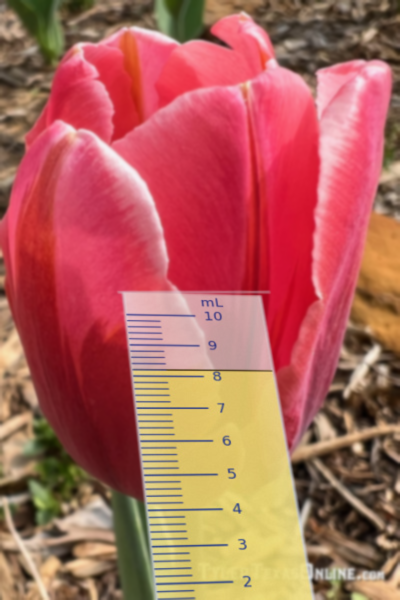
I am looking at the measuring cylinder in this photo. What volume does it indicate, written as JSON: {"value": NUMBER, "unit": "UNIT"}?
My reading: {"value": 8.2, "unit": "mL"}
